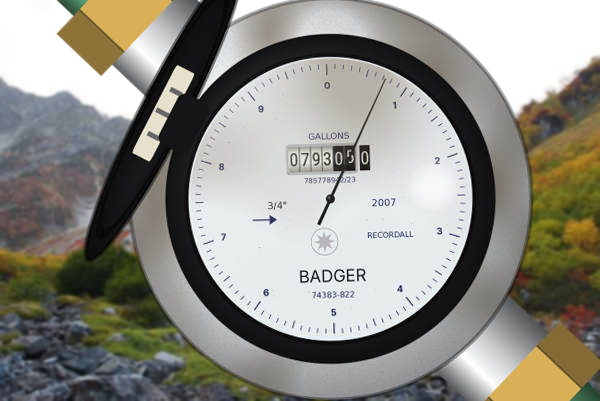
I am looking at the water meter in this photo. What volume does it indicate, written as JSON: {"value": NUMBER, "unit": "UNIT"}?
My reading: {"value": 793050.7, "unit": "gal"}
